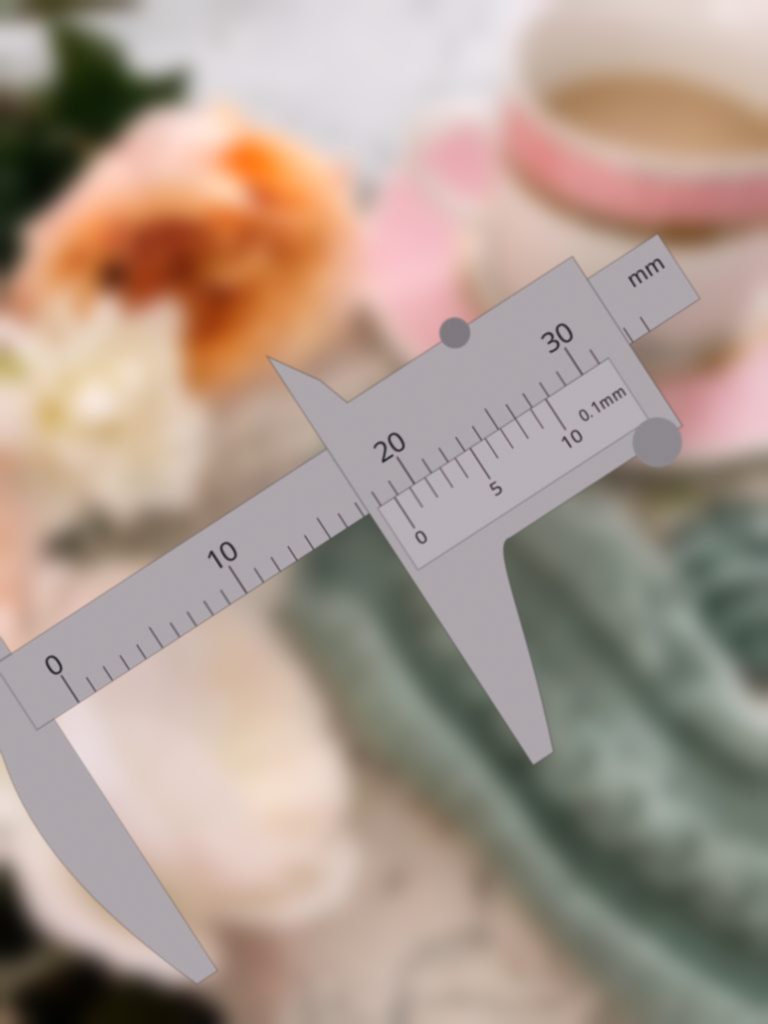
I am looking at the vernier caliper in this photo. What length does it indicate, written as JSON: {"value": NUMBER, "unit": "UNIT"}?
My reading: {"value": 18.8, "unit": "mm"}
